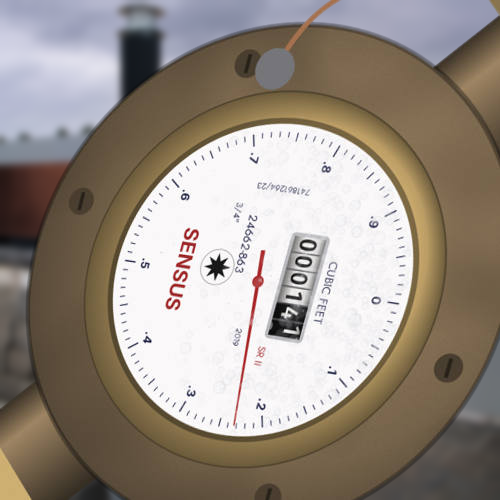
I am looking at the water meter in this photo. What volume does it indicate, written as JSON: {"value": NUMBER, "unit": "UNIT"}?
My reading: {"value": 141.23, "unit": "ft³"}
